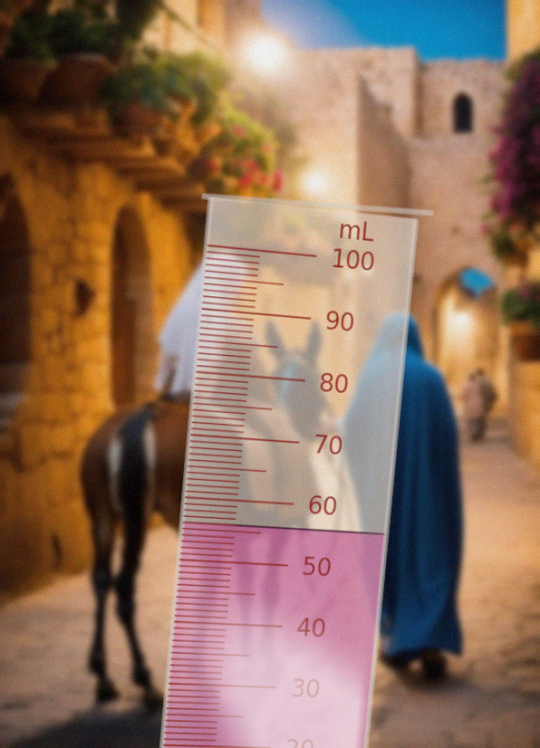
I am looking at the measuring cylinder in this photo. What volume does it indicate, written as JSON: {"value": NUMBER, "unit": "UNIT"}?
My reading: {"value": 56, "unit": "mL"}
